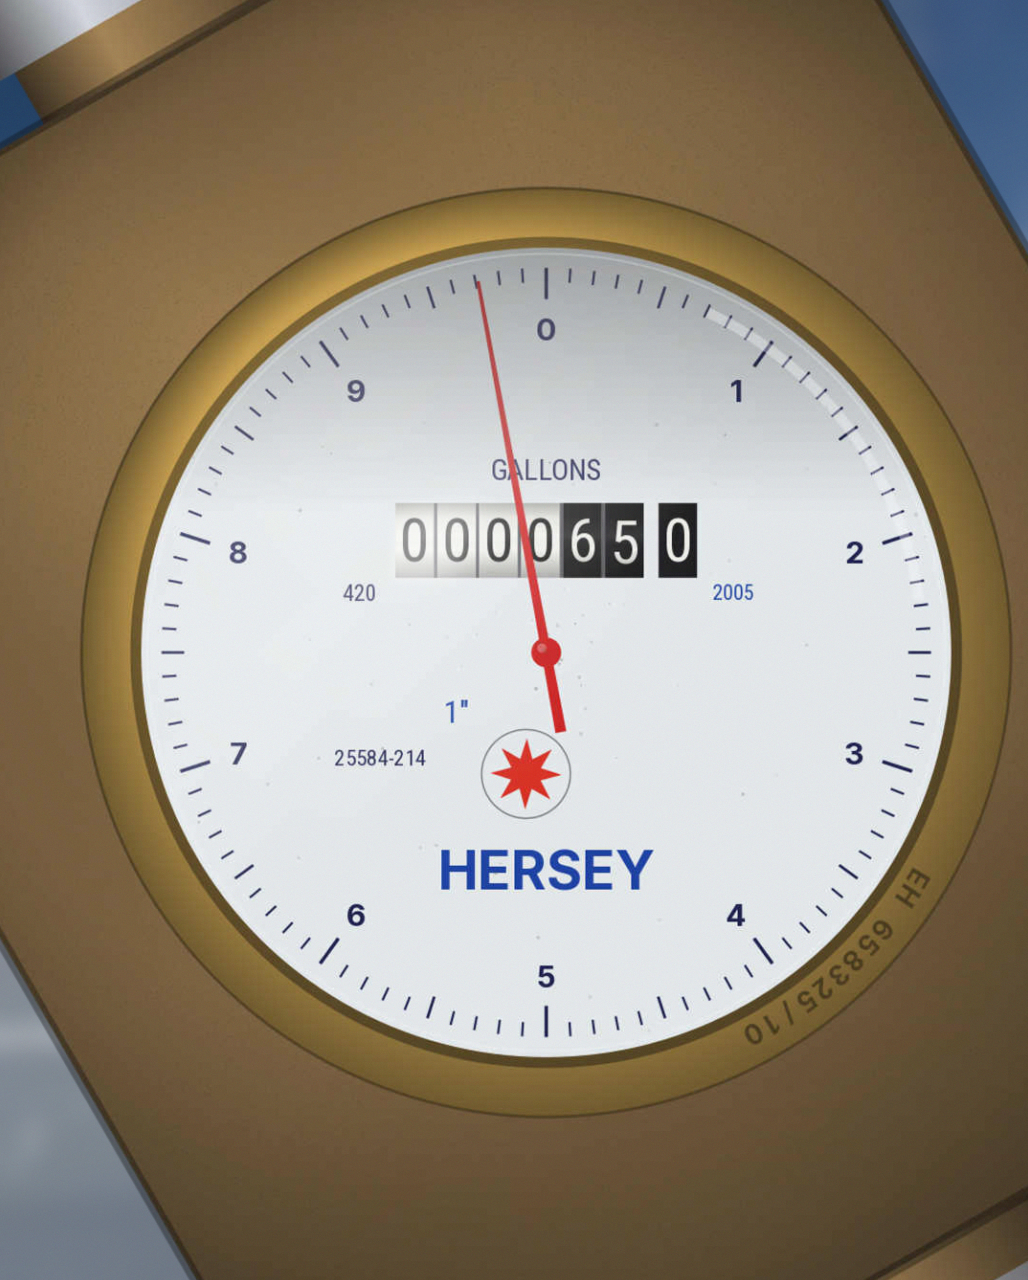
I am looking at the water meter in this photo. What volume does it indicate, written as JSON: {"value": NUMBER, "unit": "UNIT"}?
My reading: {"value": 649.7, "unit": "gal"}
